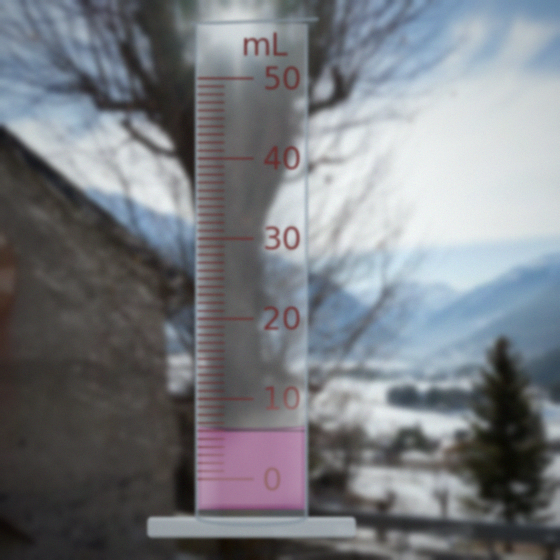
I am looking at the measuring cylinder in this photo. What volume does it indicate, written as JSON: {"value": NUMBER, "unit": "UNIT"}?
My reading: {"value": 6, "unit": "mL"}
